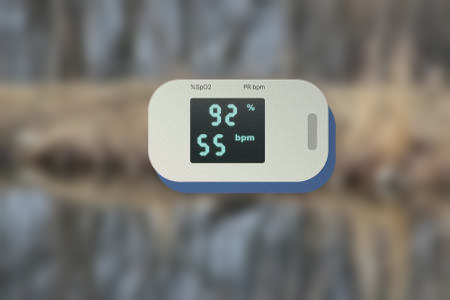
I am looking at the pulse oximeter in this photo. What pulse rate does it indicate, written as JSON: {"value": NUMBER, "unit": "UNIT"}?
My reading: {"value": 55, "unit": "bpm"}
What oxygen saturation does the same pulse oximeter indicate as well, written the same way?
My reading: {"value": 92, "unit": "%"}
